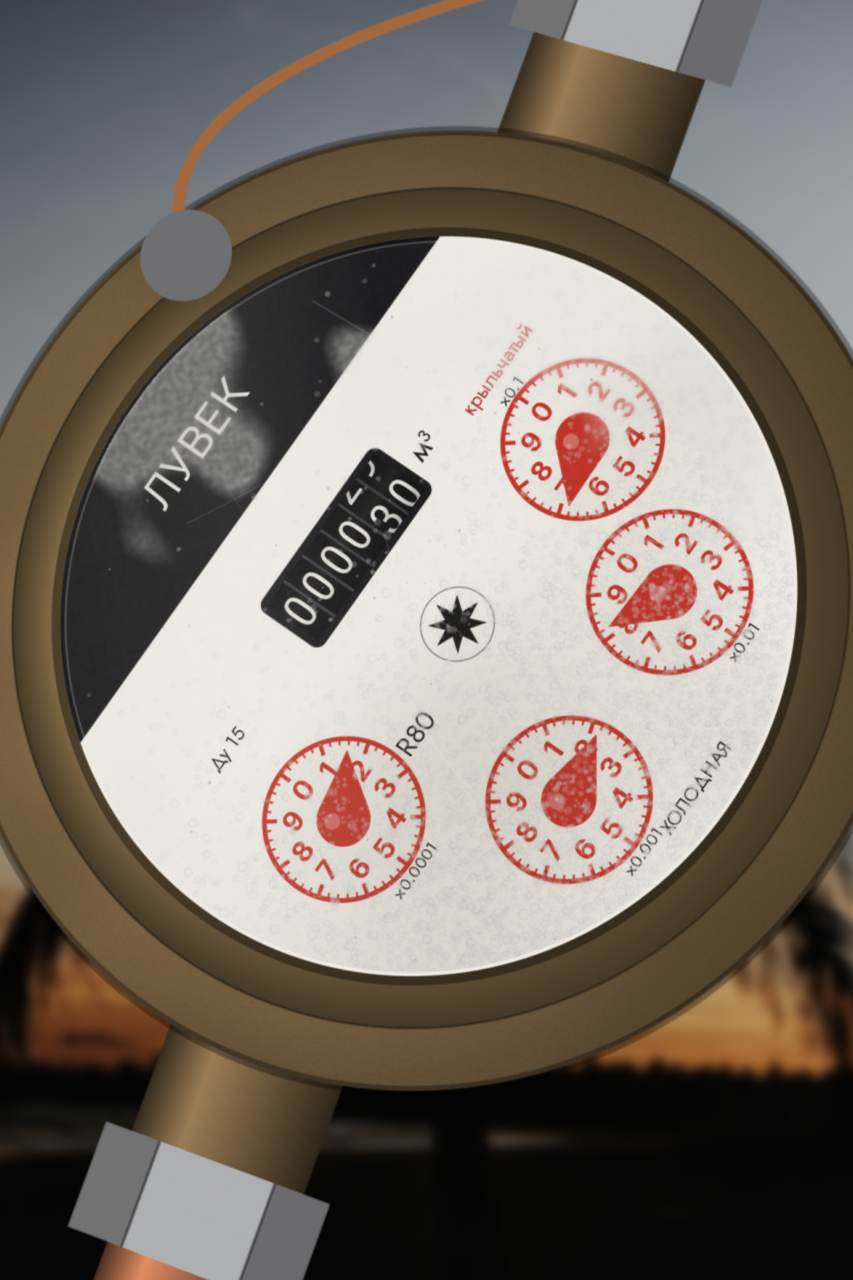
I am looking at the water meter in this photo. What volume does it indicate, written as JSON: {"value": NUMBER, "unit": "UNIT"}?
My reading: {"value": 29.6821, "unit": "m³"}
